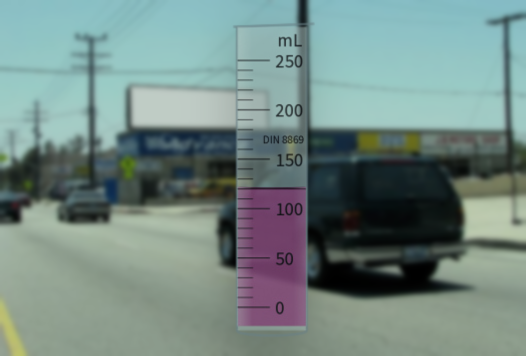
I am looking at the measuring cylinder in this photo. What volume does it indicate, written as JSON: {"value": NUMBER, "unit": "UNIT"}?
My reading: {"value": 120, "unit": "mL"}
